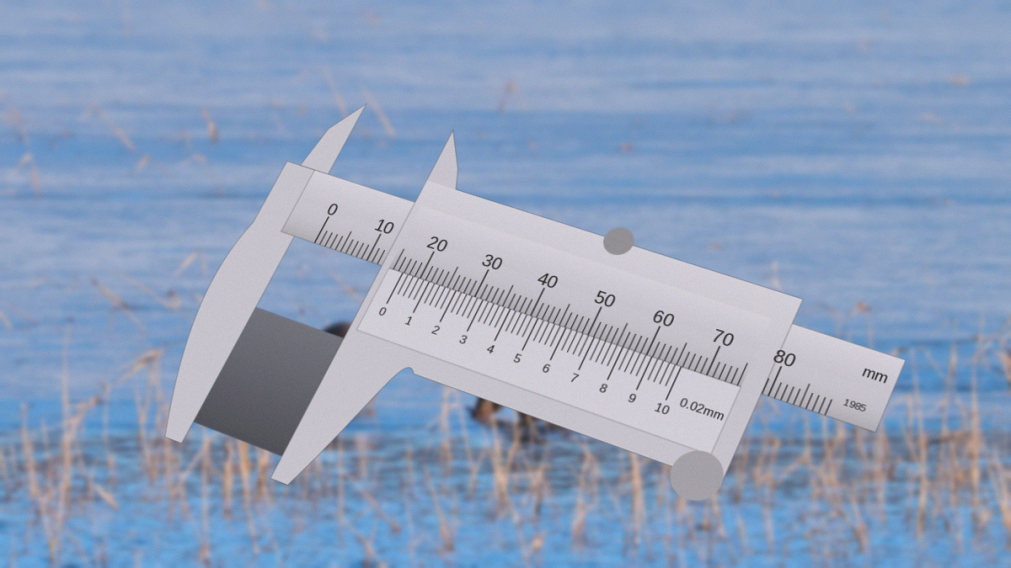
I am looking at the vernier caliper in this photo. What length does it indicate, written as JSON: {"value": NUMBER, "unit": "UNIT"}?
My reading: {"value": 16.8, "unit": "mm"}
